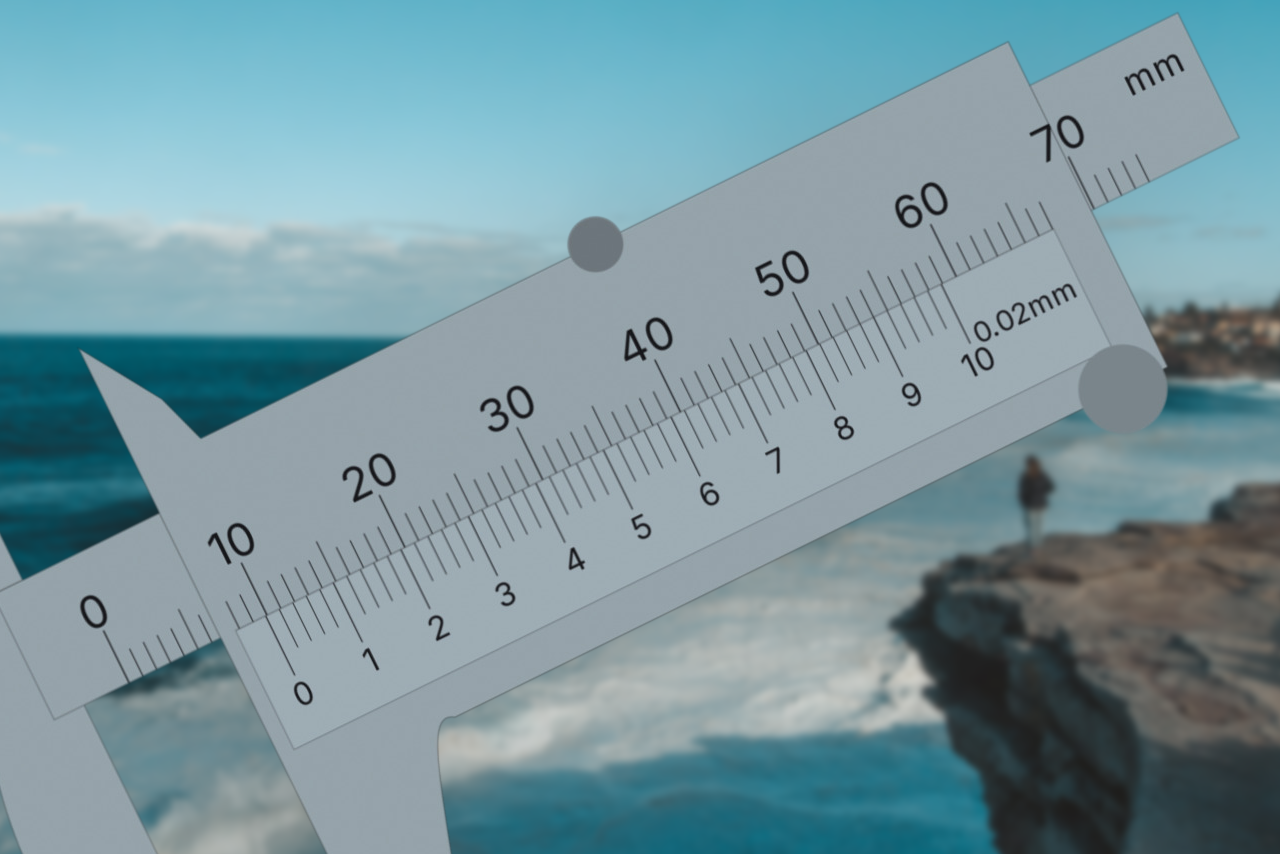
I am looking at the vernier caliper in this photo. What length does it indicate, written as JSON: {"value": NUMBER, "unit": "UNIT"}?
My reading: {"value": 9.9, "unit": "mm"}
